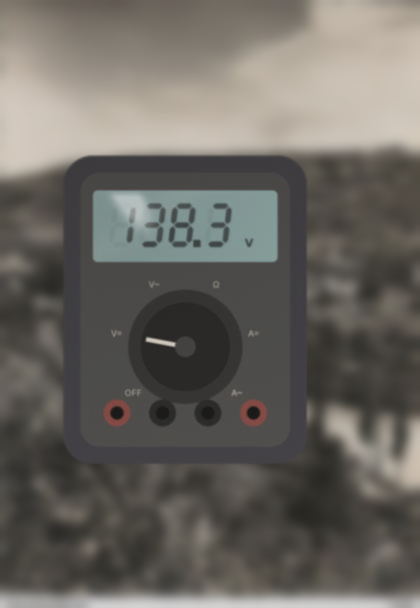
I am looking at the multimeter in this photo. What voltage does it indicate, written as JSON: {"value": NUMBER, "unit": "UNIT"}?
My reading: {"value": 138.3, "unit": "V"}
